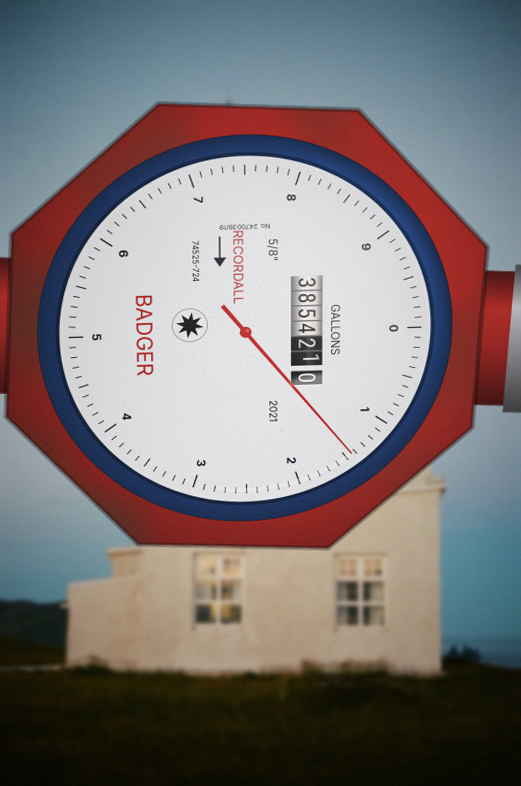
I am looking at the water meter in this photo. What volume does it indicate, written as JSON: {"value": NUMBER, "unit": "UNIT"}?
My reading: {"value": 3854211.4, "unit": "gal"}
